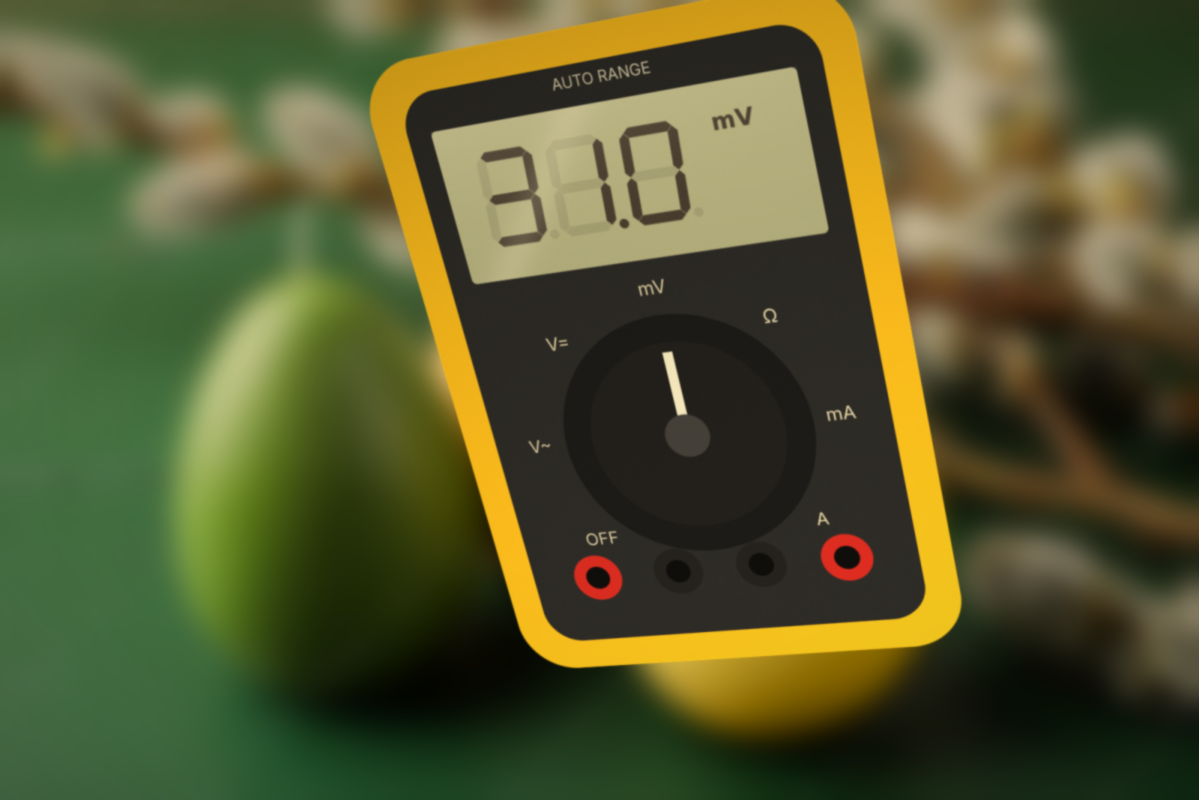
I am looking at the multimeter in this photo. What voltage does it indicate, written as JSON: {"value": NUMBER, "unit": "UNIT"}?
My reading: {"value": 31.0, "unit": "mV"}
